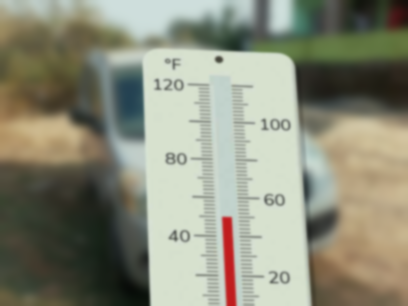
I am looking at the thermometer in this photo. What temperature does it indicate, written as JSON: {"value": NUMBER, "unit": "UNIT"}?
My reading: {"value": 50, "unit": "°F"}
